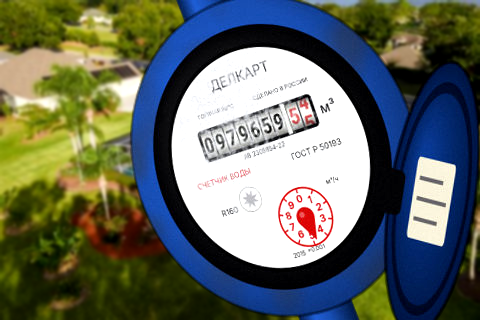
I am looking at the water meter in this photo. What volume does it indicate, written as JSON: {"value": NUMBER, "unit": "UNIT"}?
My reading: {"value": 979659.544, "unit": "m³"}
